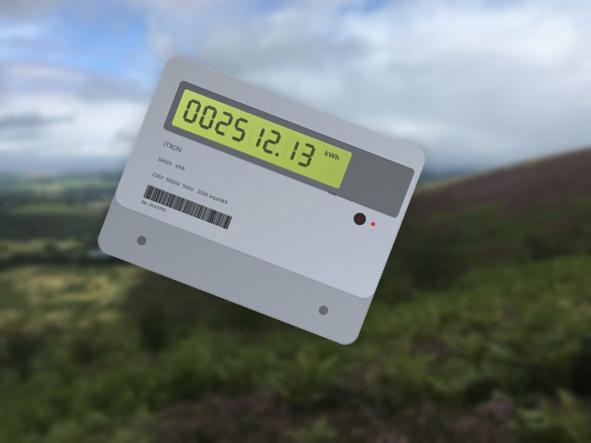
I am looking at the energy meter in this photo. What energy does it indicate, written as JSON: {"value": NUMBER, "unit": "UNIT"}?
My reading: {"value": 2512.13, "unit": "kWh"}
